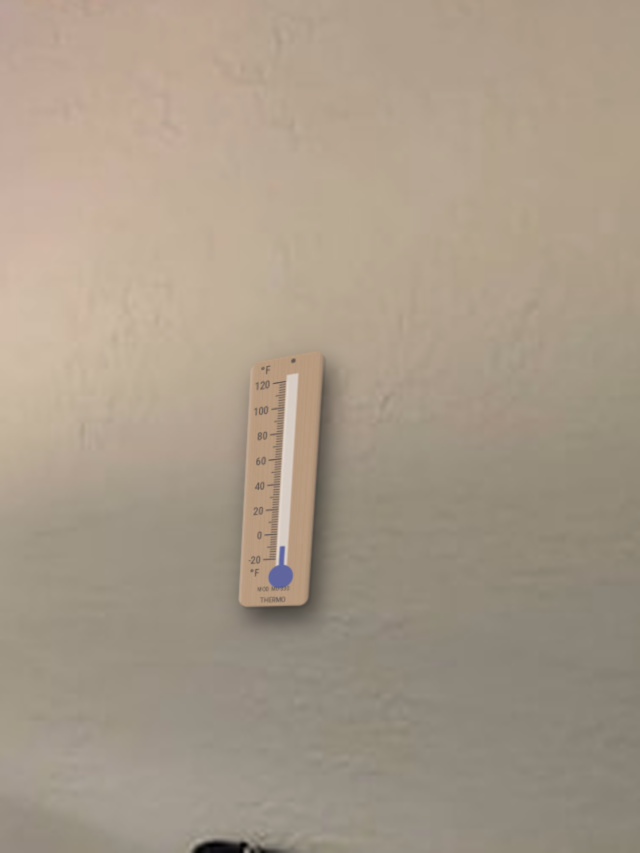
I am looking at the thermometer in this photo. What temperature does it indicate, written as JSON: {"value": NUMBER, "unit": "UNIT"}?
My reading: {"value": -10, "unit": "°F"}
